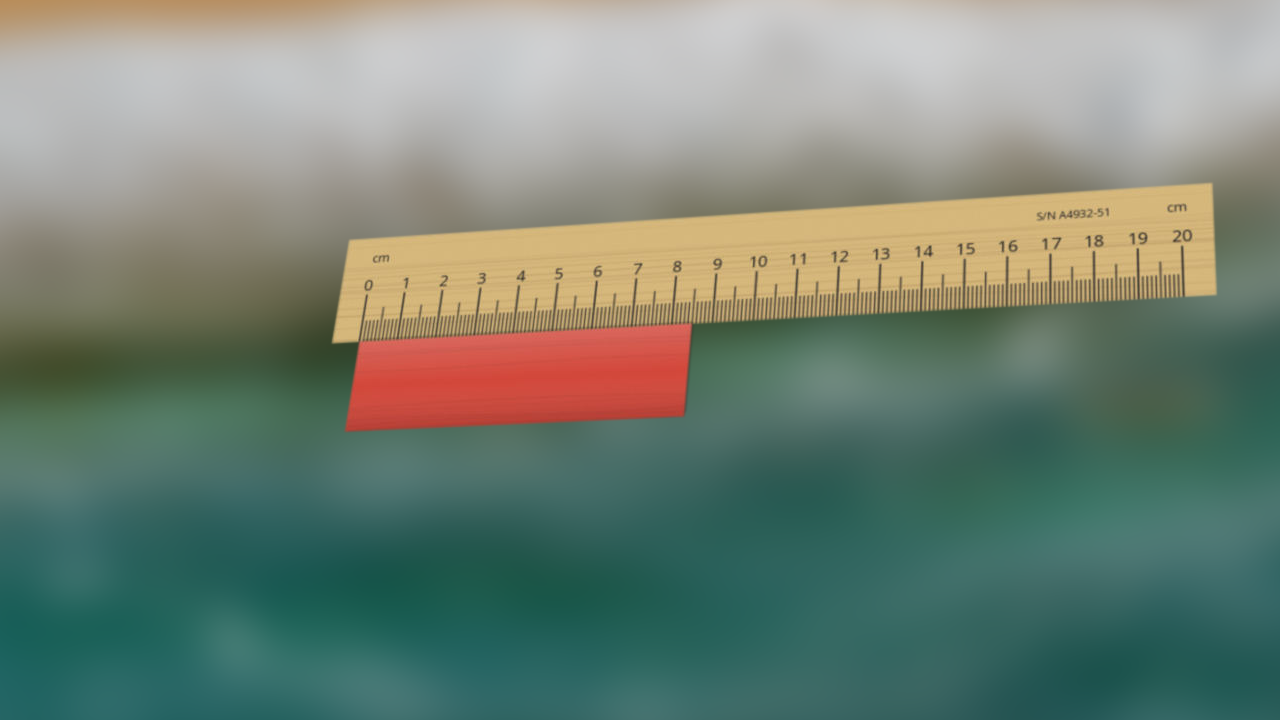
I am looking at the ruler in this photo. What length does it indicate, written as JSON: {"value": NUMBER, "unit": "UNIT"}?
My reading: {"value": 8.5, "unit": "cm"}
